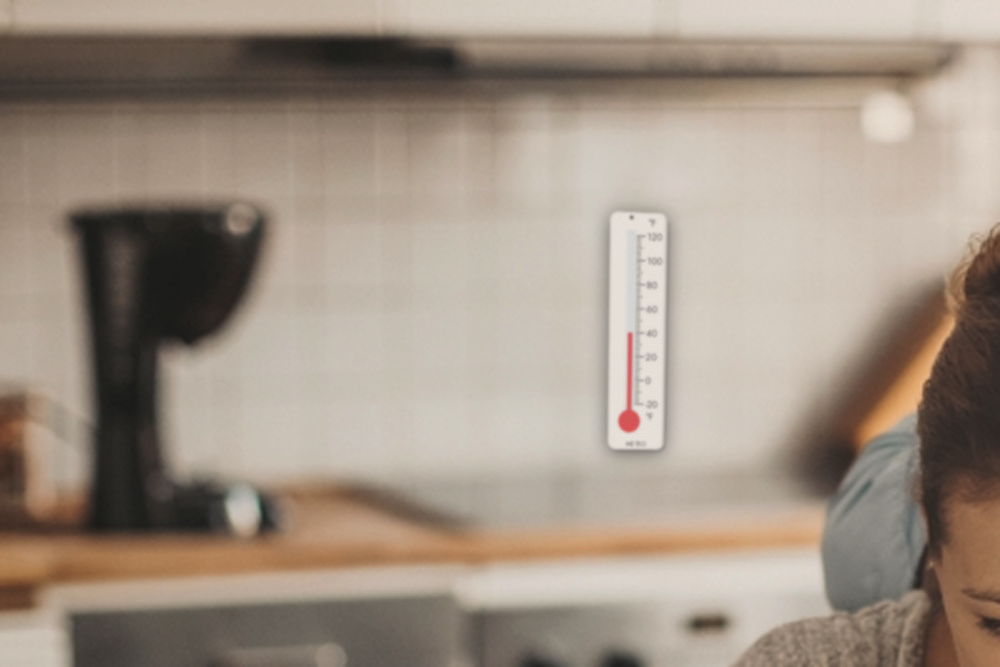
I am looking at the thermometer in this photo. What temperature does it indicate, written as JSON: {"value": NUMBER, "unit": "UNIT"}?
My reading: {"value": 40, "unit": "°F"}
